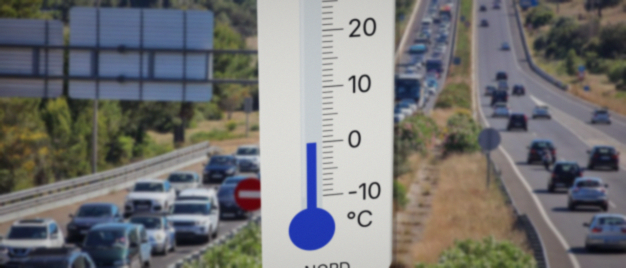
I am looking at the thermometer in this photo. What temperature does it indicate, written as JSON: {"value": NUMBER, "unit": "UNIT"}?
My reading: {"value": 0, "unit": "°C"}
